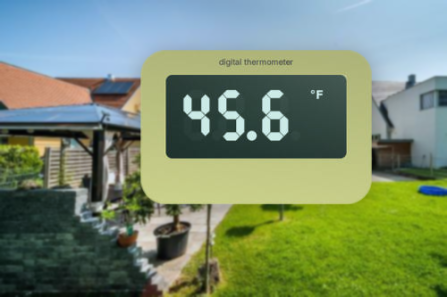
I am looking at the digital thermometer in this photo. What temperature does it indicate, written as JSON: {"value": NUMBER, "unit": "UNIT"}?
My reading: {"value": 45.6, "unit": "°F"}
